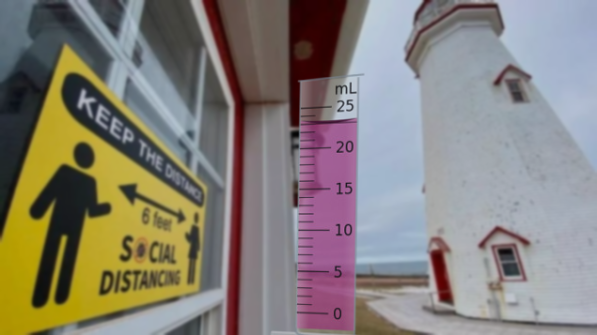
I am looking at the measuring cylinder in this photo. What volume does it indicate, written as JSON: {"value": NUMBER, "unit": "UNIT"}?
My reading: {"value": 23, "unit": "mL"}
